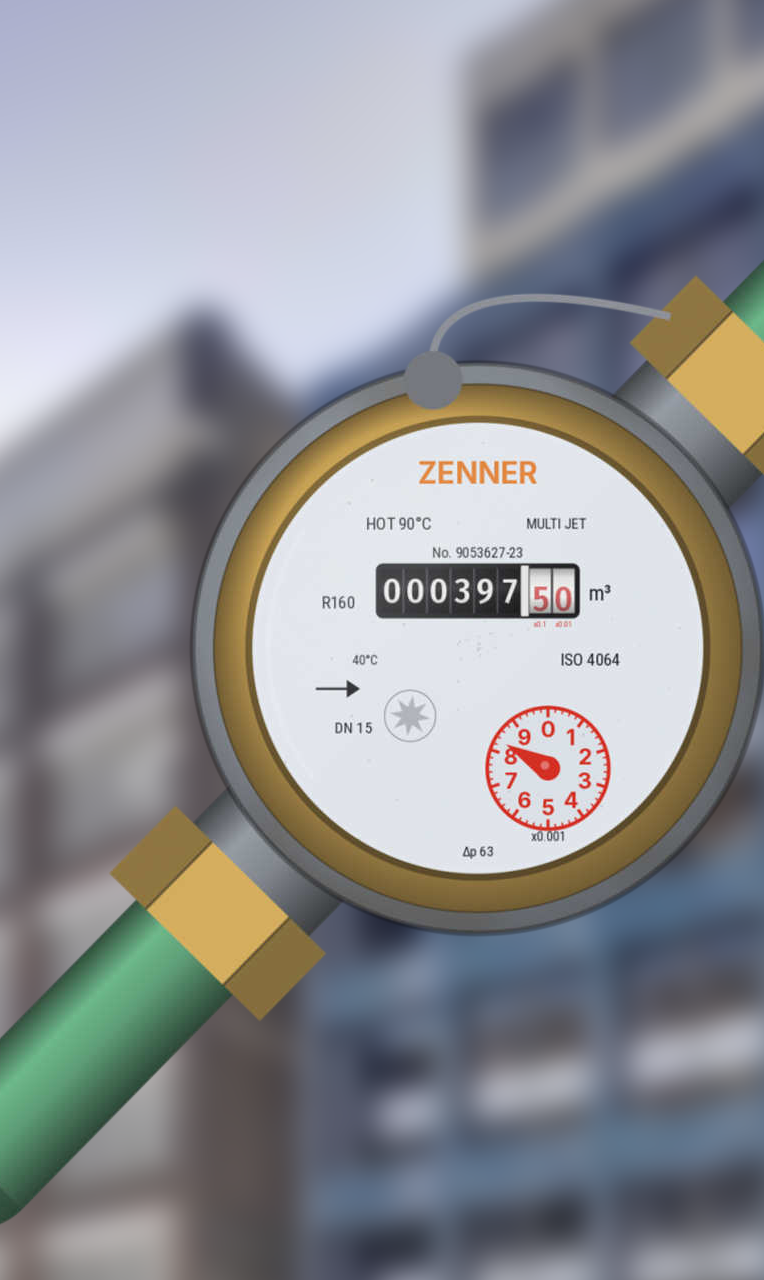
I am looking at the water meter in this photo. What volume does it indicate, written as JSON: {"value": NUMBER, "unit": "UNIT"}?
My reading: {"value": 397.498, "unit": "m³"}
